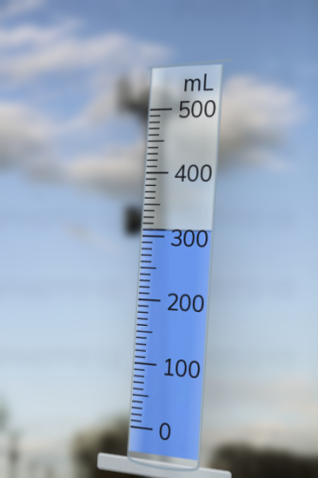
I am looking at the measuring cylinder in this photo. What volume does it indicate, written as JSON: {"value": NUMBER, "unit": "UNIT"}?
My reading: {"value": 310, "unit": "mL"}
